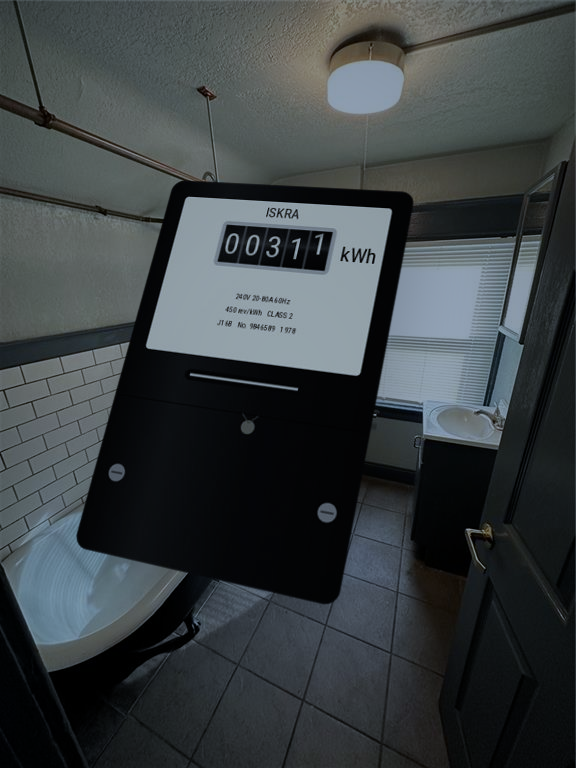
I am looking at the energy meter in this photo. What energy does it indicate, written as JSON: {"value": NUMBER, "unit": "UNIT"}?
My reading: {"value": 311, "unit": "kWh"}
